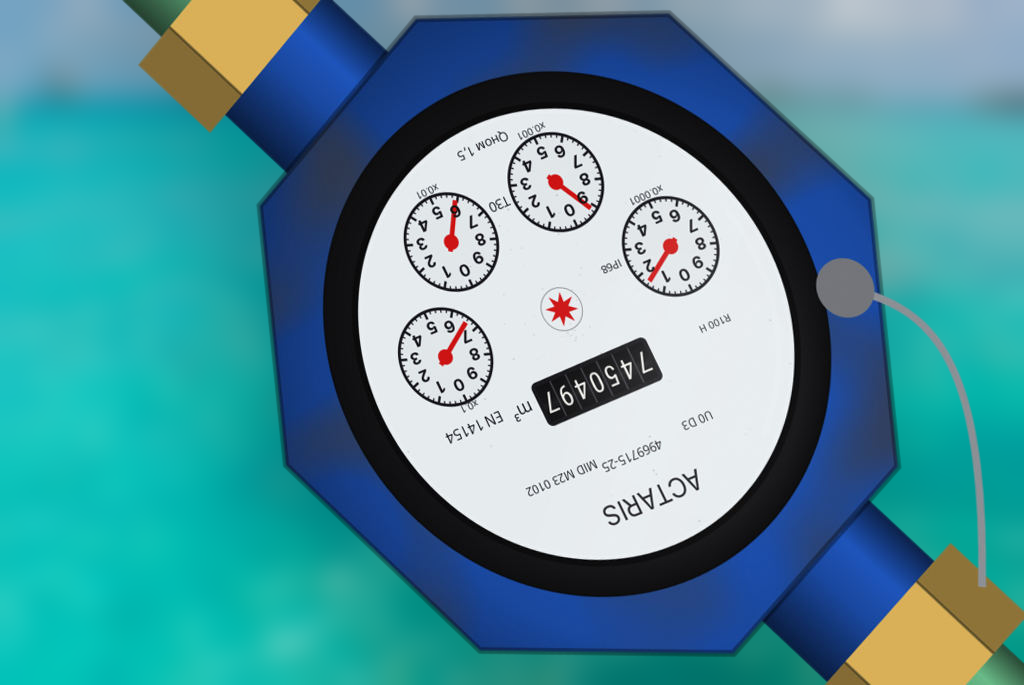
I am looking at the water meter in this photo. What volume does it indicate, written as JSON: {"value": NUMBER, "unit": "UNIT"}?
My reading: {"value": 7450497.6591, "unit": "m³"}
